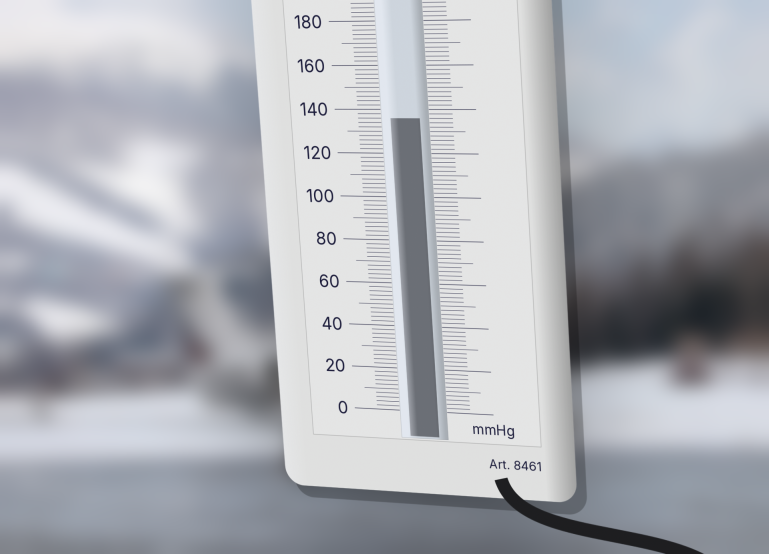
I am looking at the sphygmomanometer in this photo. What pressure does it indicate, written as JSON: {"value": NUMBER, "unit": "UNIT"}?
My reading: {"value": 136, "unit": "mmHg"}
